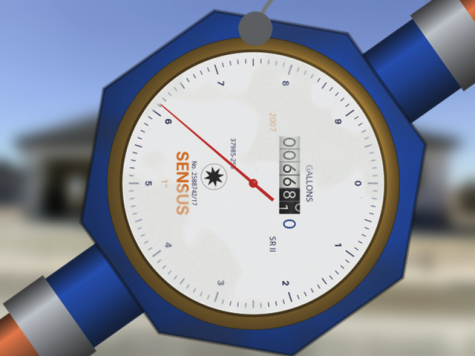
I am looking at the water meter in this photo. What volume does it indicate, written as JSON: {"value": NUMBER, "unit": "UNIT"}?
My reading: {"value": 66806.1, "unit": "gal"}
